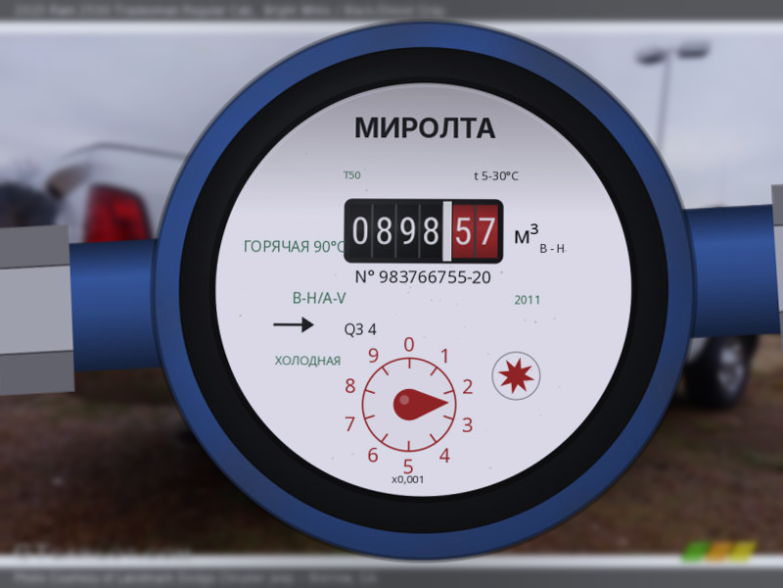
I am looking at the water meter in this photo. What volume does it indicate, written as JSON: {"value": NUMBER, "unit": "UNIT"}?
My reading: {"value": 898.572, "unit": "m³"}
